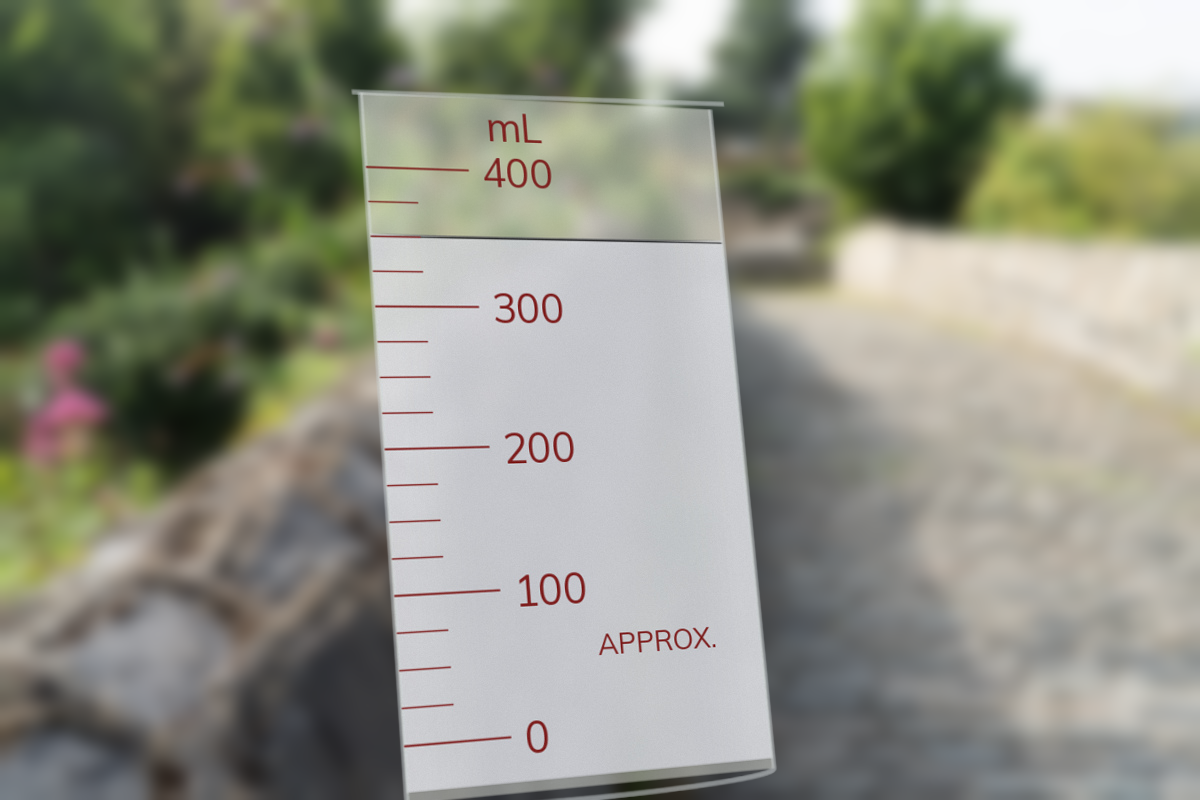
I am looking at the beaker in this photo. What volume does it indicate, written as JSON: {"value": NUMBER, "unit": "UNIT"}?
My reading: {"value": 350, "unit": "mL"}
